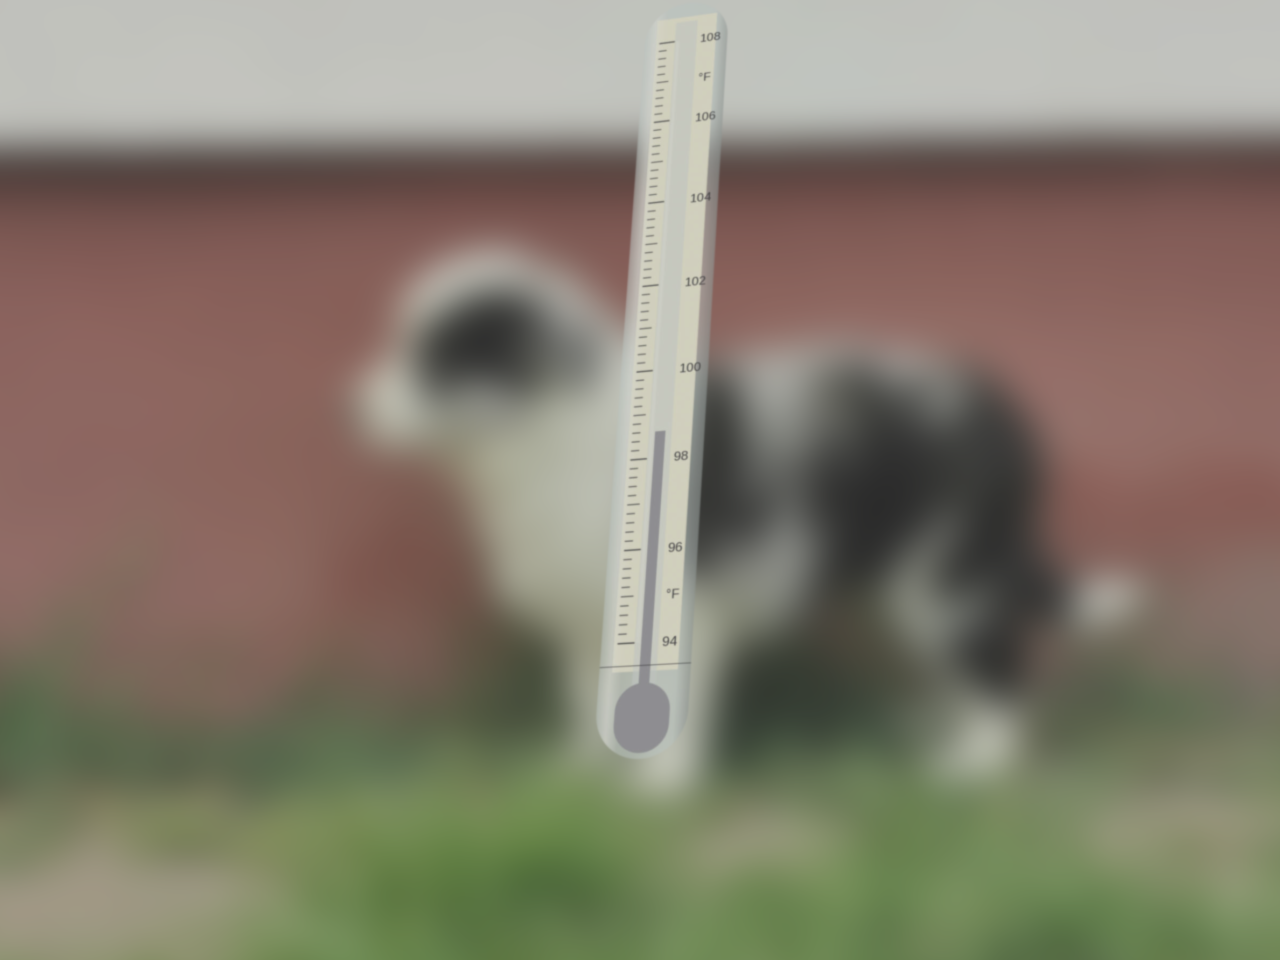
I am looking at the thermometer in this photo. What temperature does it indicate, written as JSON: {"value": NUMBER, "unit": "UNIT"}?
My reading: {"value": 98.6, "unit": "°F"}
